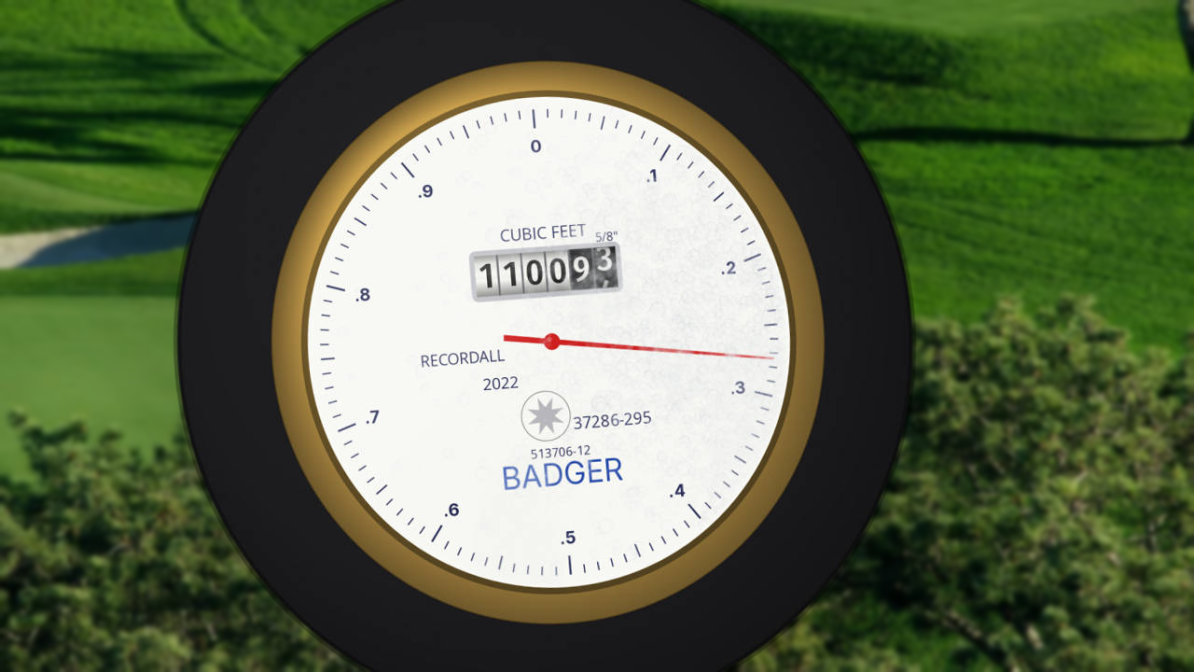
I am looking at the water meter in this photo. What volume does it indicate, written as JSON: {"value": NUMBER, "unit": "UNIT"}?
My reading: {"value": 110093.27, "unit": "ft³"}
